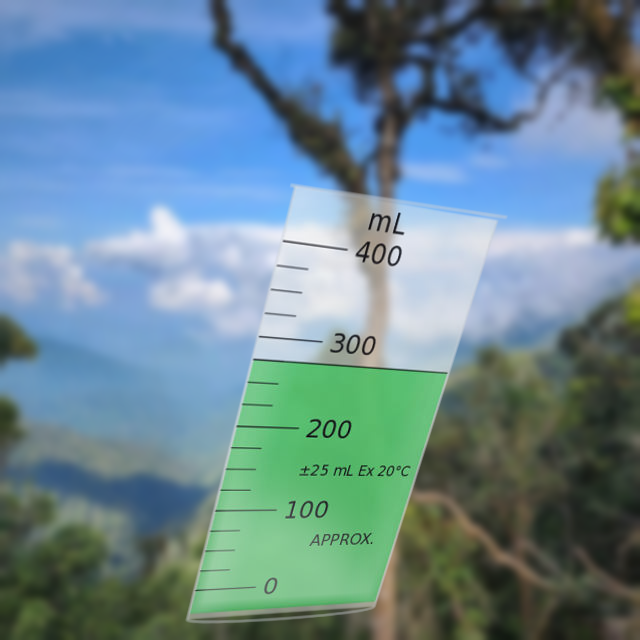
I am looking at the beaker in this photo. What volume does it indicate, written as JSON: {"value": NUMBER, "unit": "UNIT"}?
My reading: {"value": 275, "unit": "mL"}
